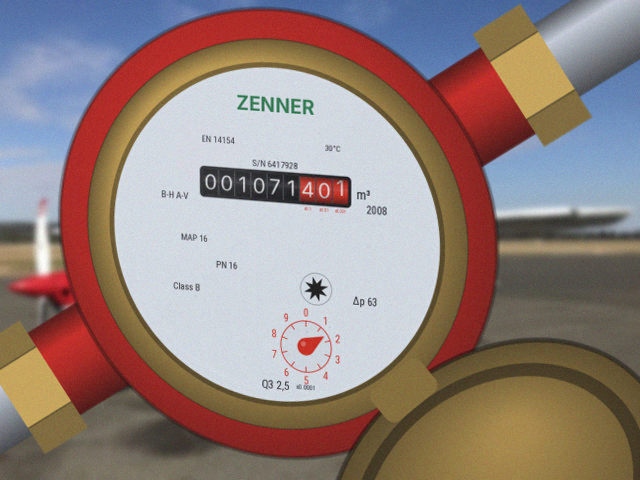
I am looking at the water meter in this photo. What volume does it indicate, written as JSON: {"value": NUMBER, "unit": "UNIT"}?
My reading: {"value": 1071.4011, "unit": "m³"}
